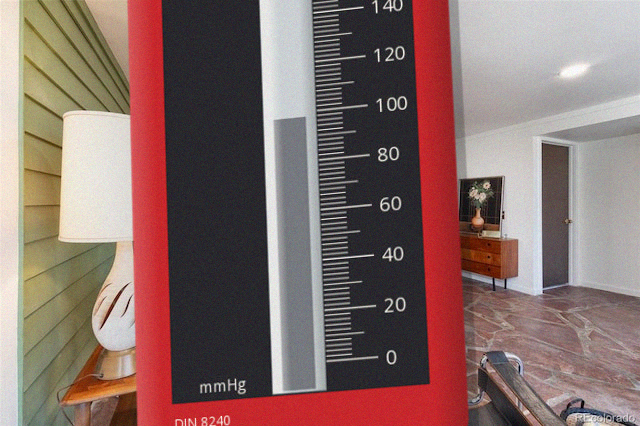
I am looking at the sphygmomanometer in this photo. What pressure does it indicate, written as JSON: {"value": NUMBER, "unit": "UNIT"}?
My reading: {"value": 98, "unit": "mmHg"}
